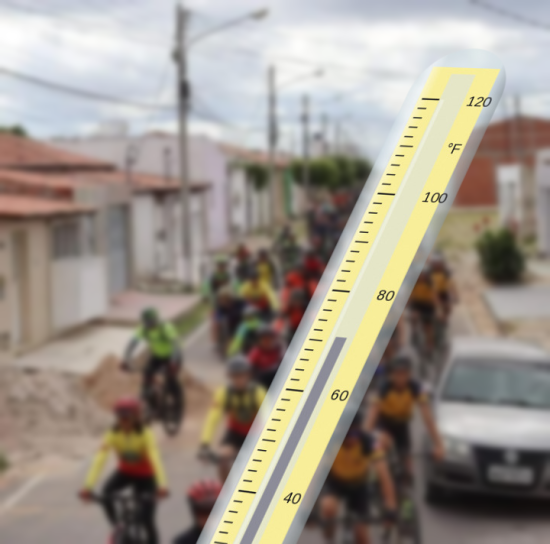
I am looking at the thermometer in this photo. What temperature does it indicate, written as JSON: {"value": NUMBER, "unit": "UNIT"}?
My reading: {"value": 71, "unit": "°F"}
